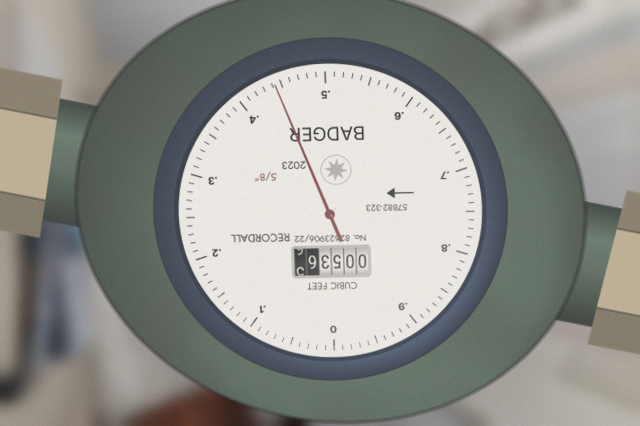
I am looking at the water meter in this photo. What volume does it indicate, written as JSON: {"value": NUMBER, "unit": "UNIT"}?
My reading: {"value": 5365.44, "unit": "ft³"}
